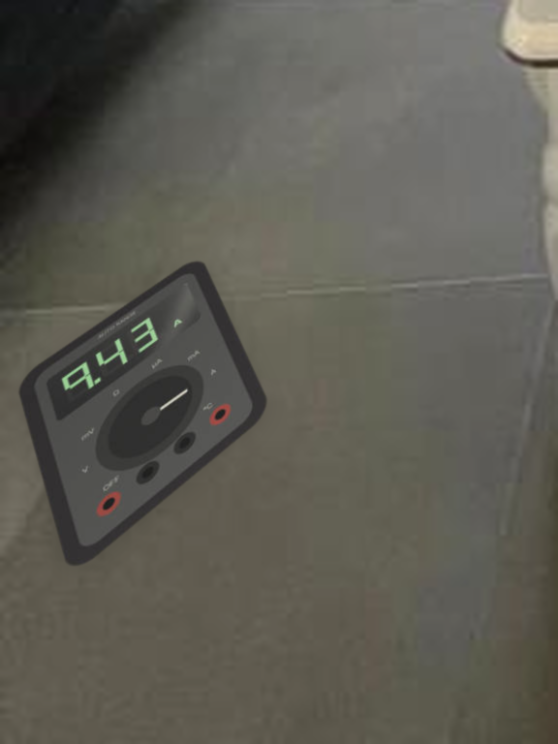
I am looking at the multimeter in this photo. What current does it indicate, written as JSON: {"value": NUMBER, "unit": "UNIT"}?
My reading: {"value": 9.43, "unit": "A"}
